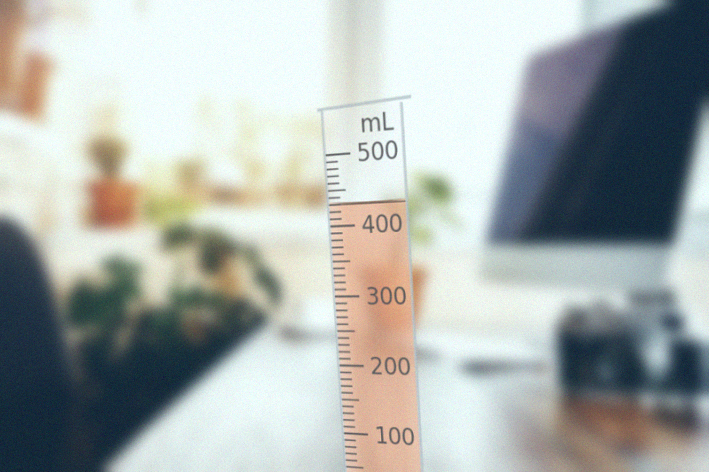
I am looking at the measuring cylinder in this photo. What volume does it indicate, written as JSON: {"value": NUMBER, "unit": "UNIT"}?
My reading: {"value": 430, "unit": "mL"}
